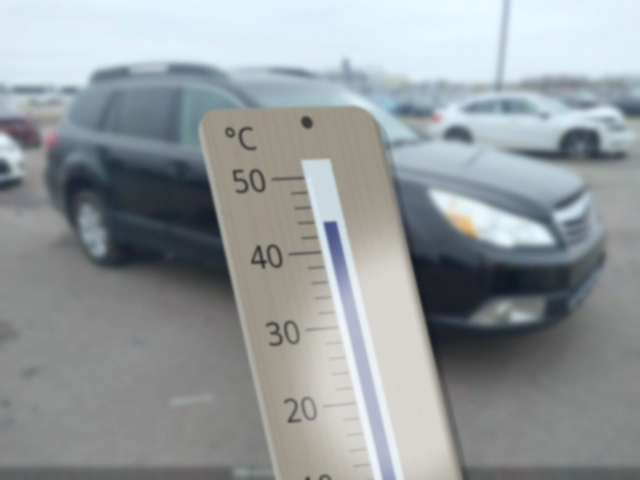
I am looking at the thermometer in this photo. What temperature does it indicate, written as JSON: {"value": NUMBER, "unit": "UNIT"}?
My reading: {"value": 44, "unit": "°C"}
